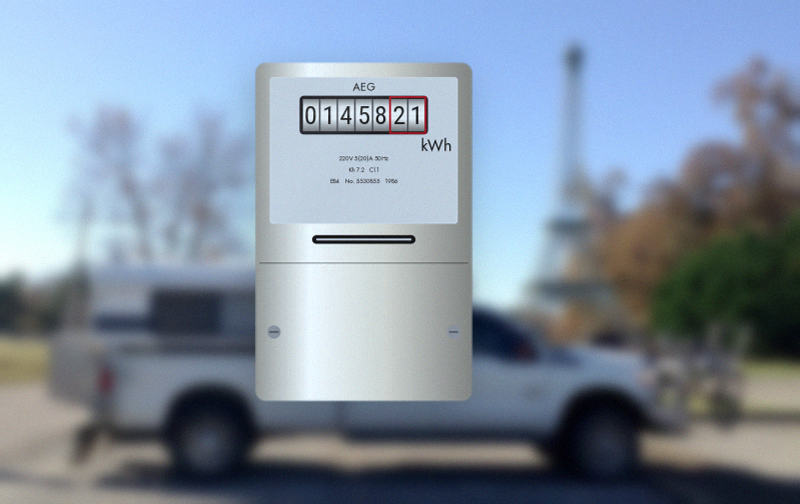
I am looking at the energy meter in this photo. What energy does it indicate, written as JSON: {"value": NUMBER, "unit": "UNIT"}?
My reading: {"value": 1458.21, "unit": "kWh"}
